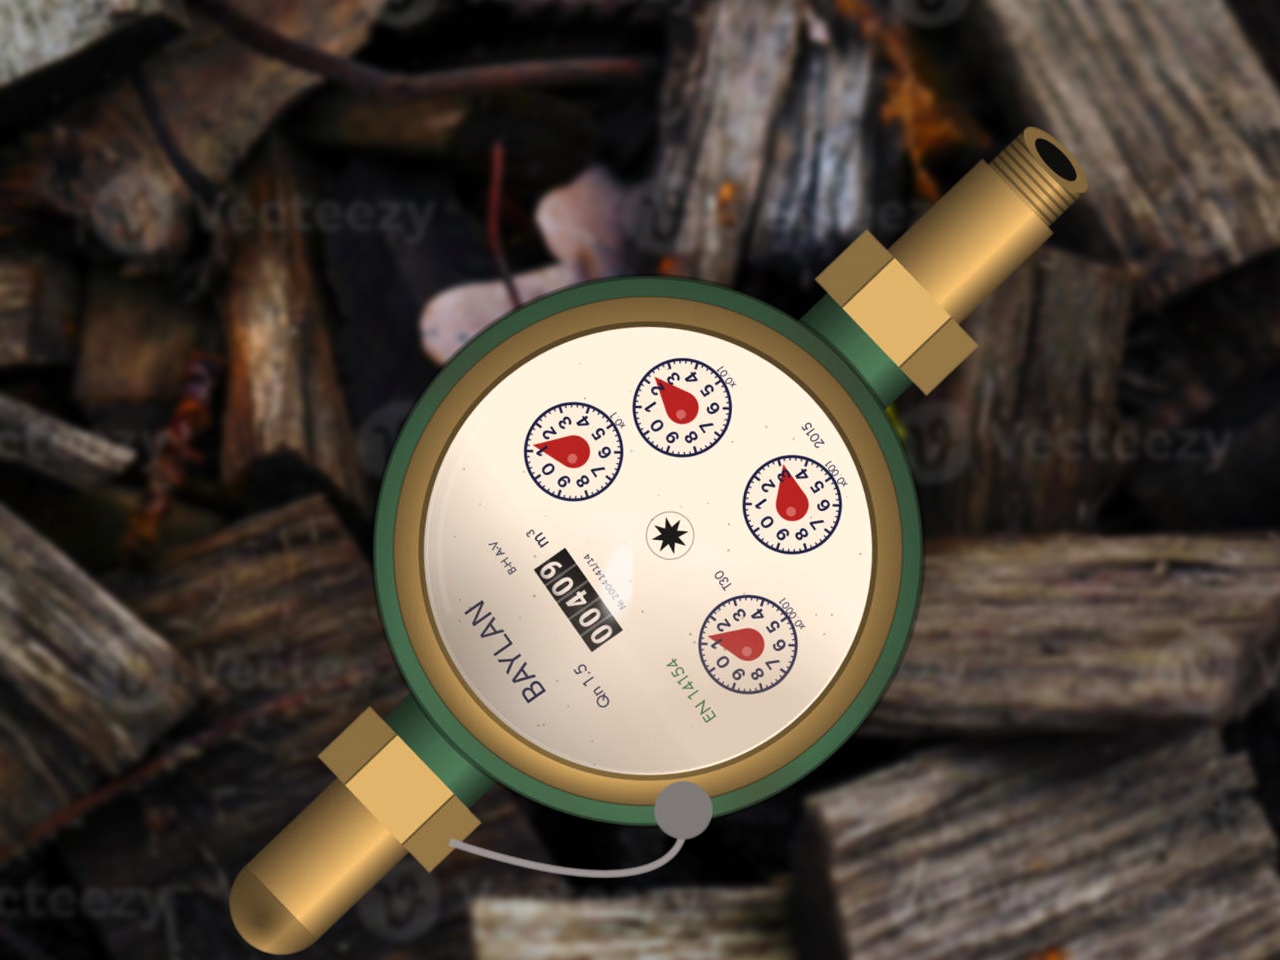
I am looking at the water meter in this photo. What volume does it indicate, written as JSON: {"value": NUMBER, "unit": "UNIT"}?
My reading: {"value": 409.1231, "unit": "m³"}
